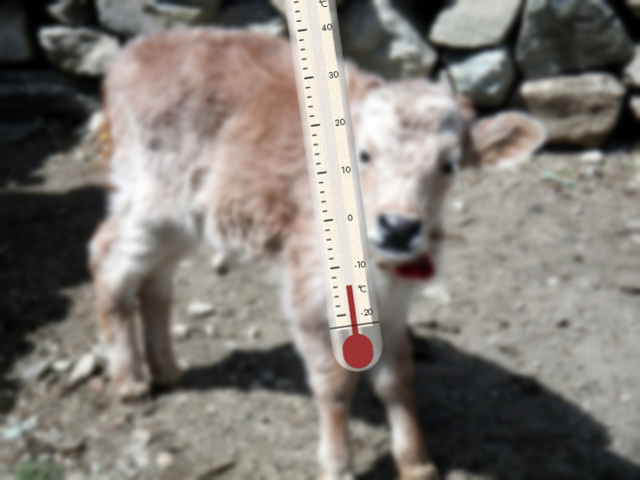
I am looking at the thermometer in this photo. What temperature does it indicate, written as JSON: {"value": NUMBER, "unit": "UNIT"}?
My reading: {"value": -14, "unit": "°C"}
